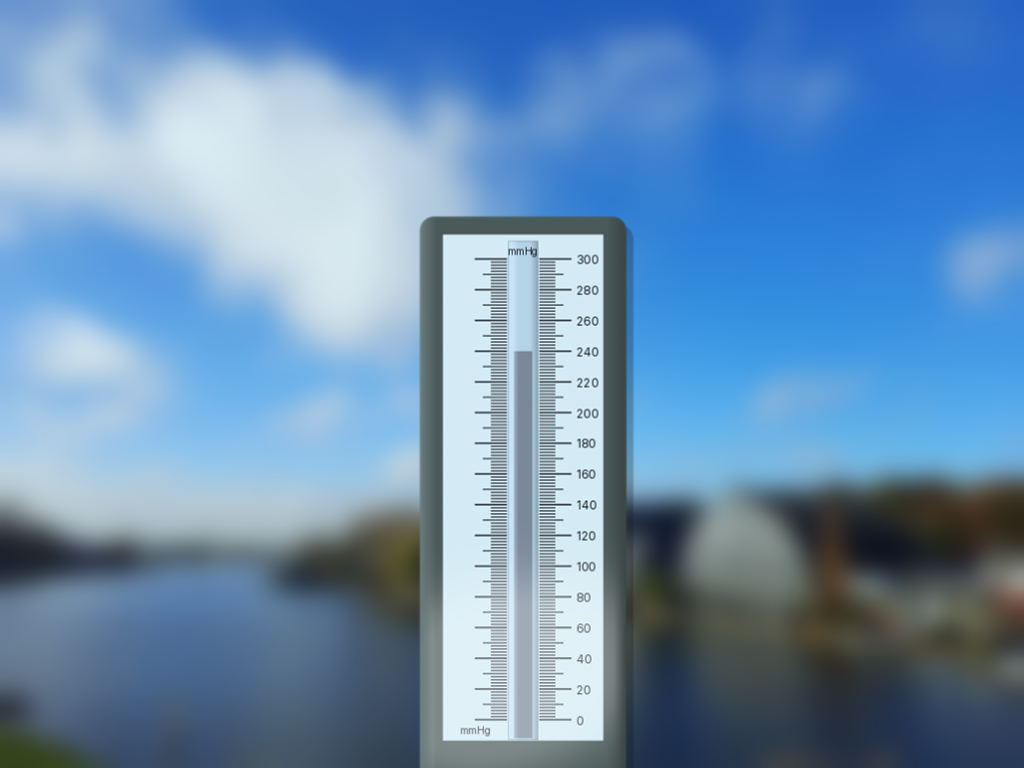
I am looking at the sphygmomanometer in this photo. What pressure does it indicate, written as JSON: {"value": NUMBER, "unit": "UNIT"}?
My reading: {"value": 240, "unit": "mmHg"}
